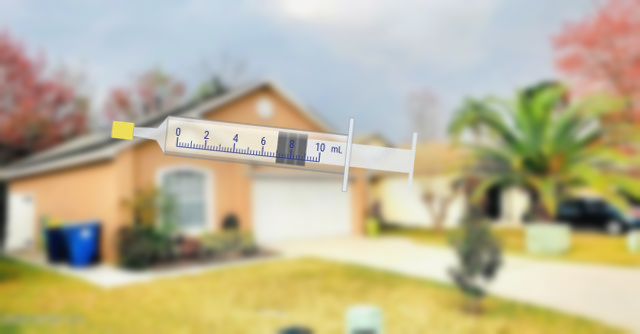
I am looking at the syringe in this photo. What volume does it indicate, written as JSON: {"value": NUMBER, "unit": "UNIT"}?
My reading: {"value": 7, "unit": "mL"}
